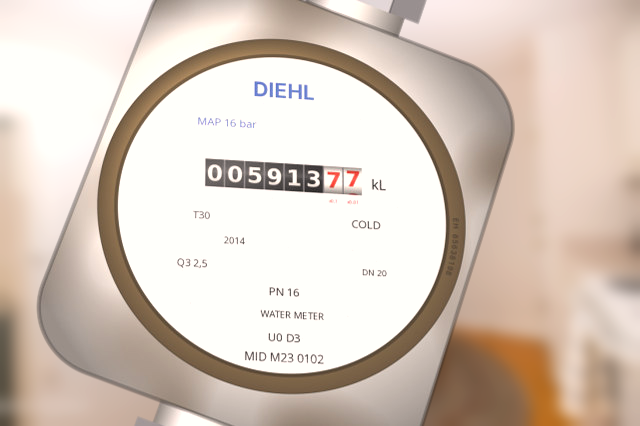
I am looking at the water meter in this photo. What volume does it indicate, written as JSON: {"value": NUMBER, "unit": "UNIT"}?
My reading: {"value": 5913.77, "unit": "kL"}
